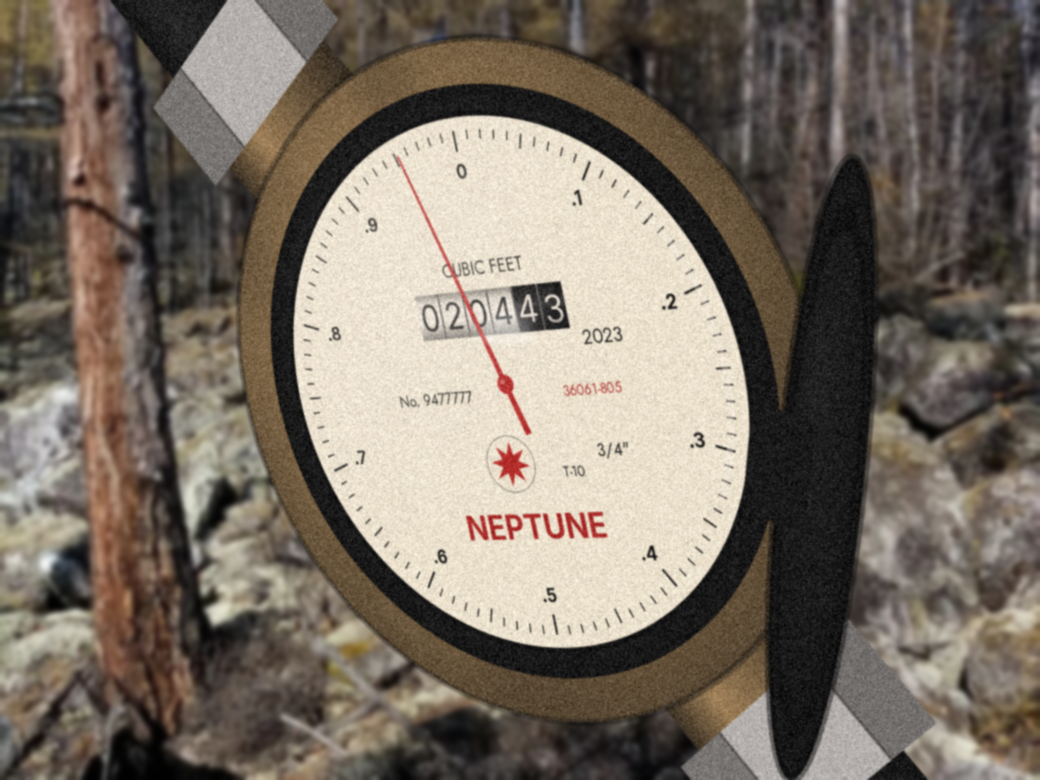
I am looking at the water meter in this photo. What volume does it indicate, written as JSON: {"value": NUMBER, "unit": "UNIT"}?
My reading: {"value": 20442.95, "unit": "ft³"}
